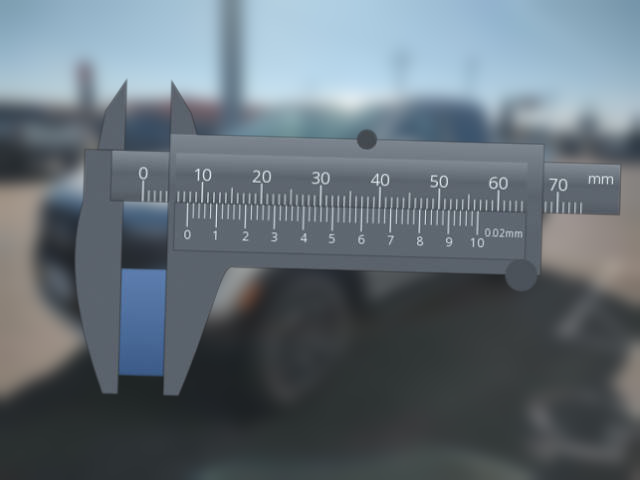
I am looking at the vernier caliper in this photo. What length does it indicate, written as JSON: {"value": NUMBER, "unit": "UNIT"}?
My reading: {"value": 7.6, "unit": "mm"}
